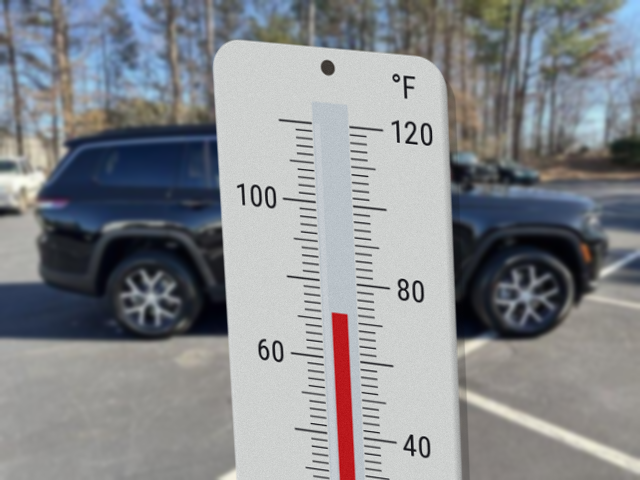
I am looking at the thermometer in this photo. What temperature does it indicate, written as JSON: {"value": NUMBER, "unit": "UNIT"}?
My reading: {"value": 72, "unit": "°F"}
